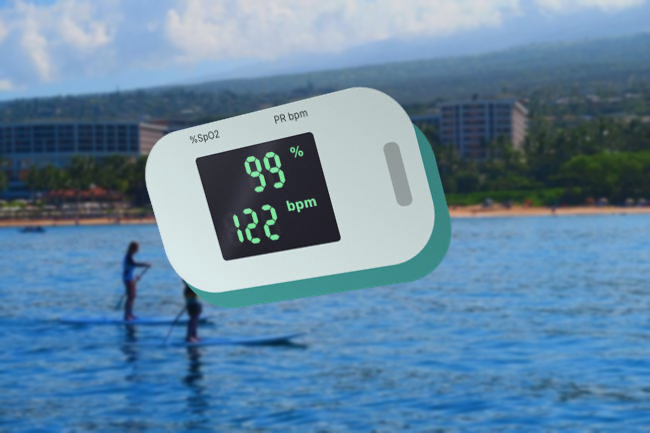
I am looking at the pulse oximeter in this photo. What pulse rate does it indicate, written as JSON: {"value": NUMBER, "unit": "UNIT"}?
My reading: {"value": 122, "unit": "bpm"}
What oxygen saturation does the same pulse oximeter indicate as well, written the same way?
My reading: {"value": 99, "unit": "%"}
